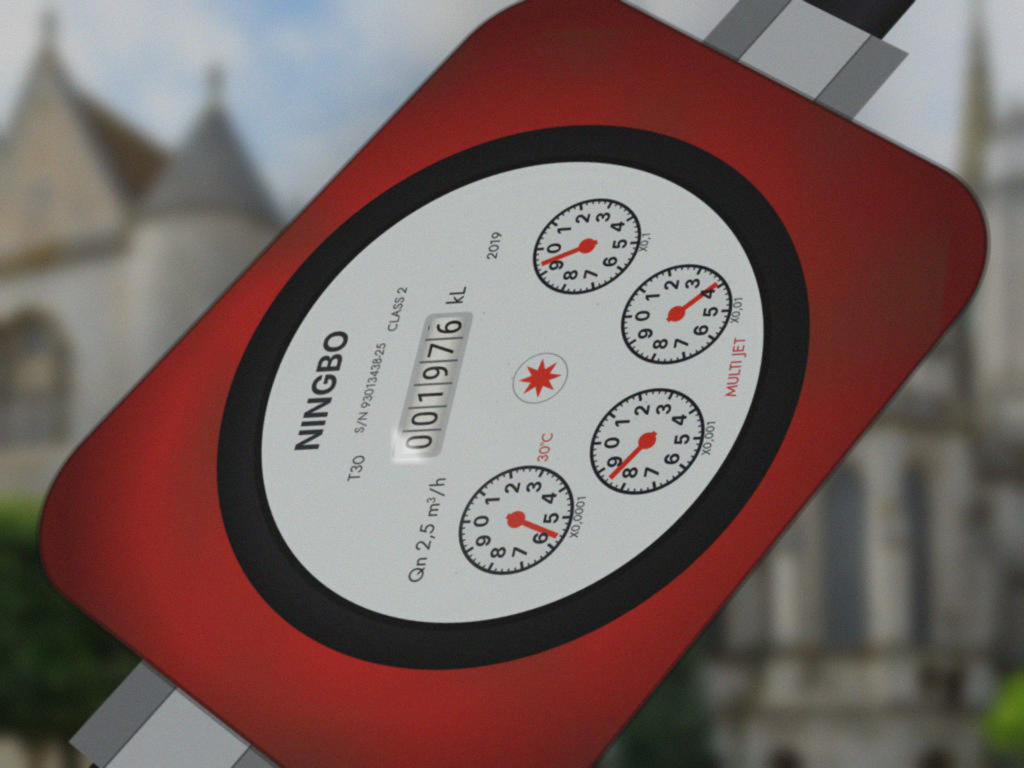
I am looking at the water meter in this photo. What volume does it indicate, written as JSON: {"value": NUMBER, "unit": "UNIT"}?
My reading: {"value": 1975.9385, "unit": "kL"}
